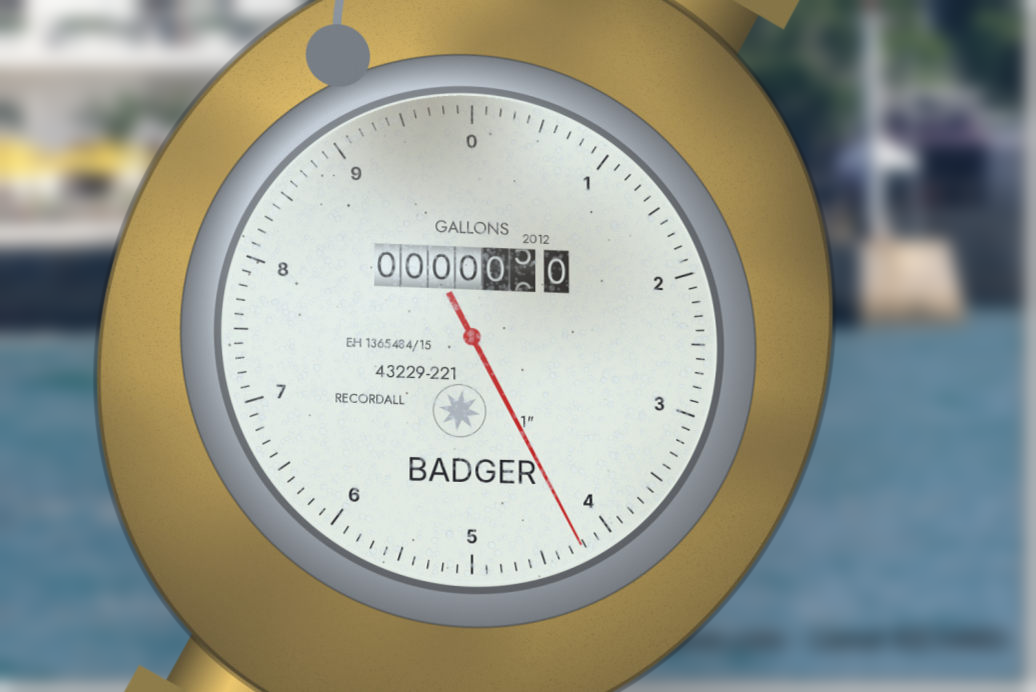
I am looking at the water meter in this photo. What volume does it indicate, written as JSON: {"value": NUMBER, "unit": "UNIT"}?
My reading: {"value": 54.2, "unit": "gal"}
